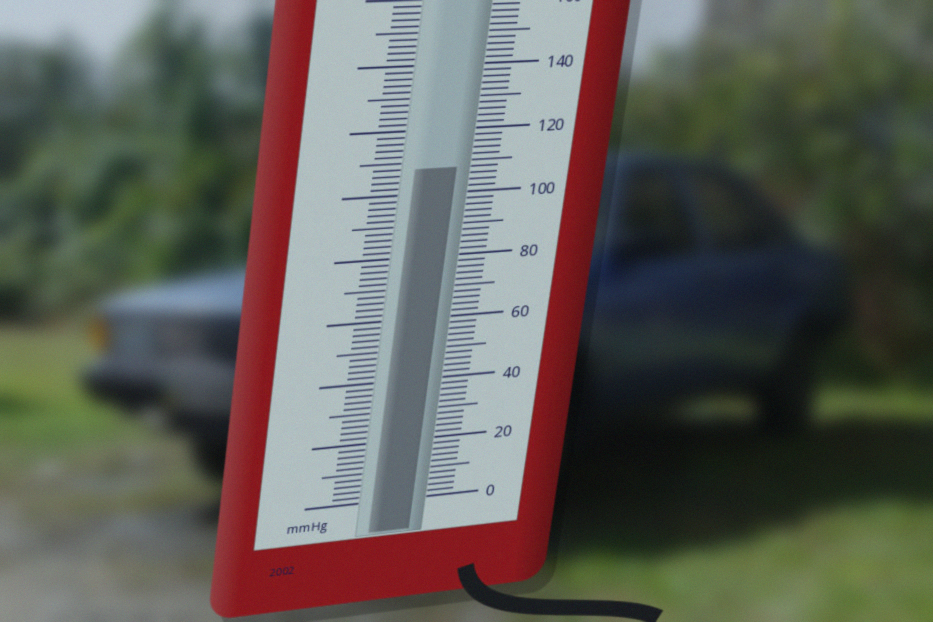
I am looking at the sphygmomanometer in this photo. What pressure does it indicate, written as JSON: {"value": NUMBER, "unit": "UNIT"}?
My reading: {"value": 108, "unit": "mmHg"}
